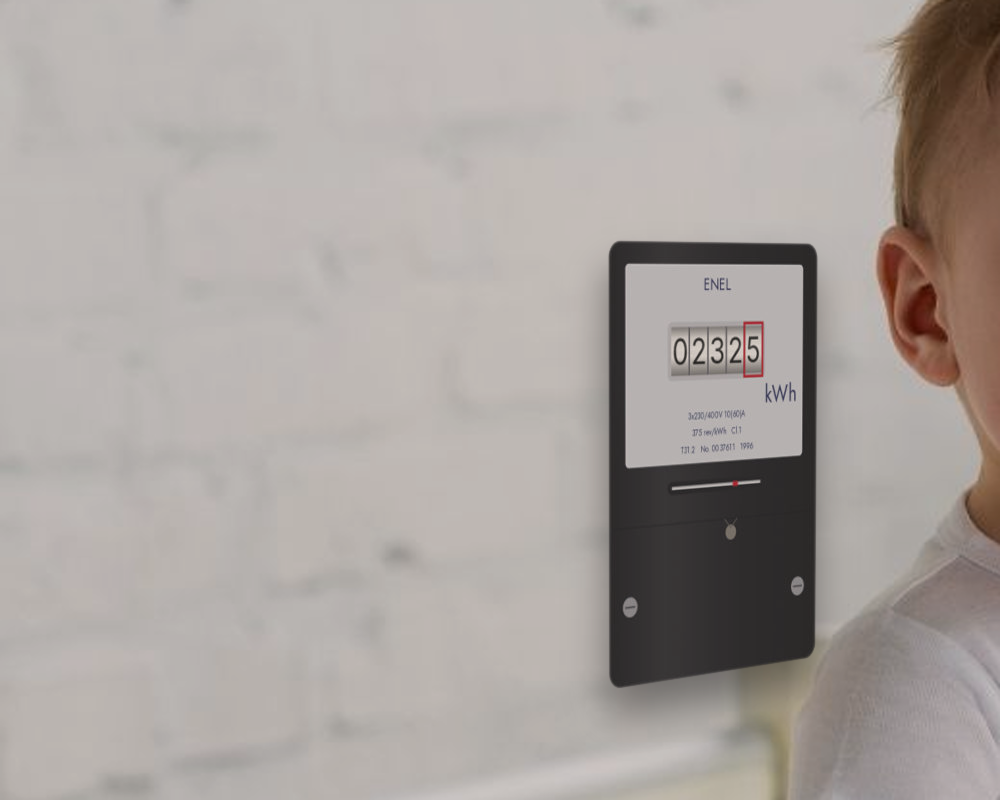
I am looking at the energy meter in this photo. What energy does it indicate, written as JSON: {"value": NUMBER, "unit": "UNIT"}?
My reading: {"value": 232.5, "unit": "kWh"}
